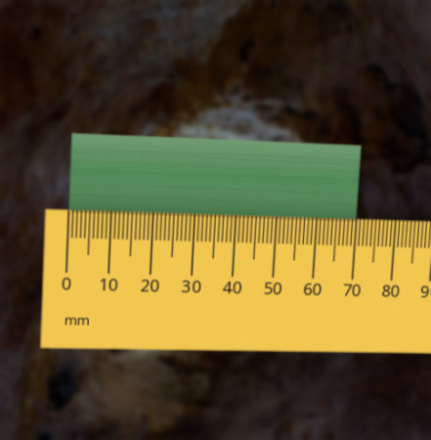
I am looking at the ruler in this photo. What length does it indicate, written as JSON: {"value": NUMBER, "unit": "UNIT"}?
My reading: {"value": 70, "unit": "mm"}
